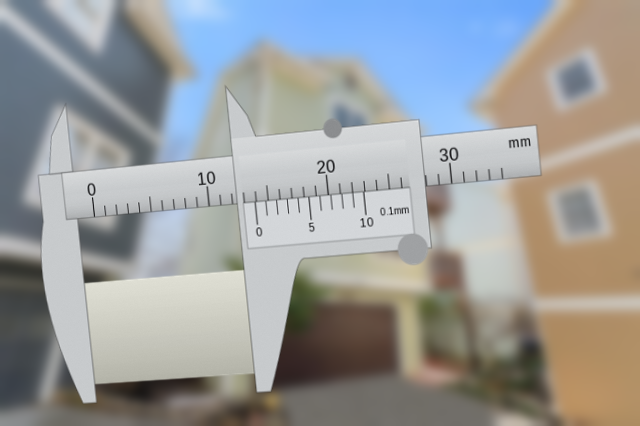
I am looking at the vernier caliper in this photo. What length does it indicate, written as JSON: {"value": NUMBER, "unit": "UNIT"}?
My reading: {"value": 13.9, "unit": "mm"}
